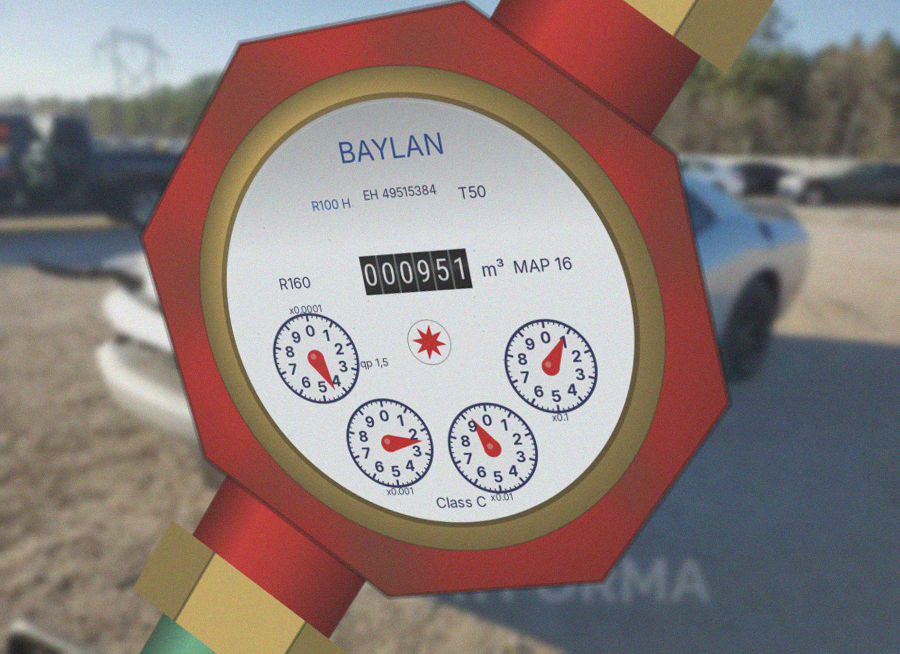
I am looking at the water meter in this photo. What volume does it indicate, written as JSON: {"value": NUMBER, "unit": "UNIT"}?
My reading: {"value": 951.0924, "unit": "m³"}
